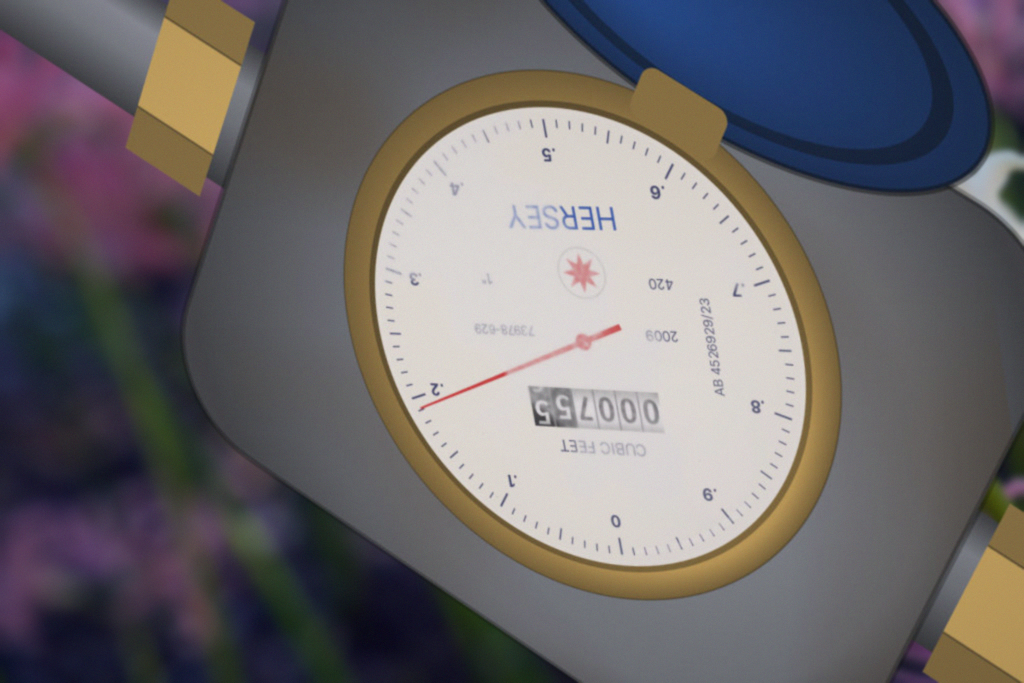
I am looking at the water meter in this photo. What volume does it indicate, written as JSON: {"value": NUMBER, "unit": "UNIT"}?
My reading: {"value": 755.19, "unit": "ft³"}
